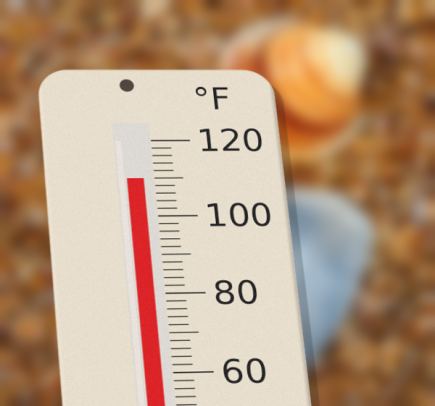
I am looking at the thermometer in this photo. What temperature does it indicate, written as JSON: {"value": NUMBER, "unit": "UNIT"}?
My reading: {"value": 110, "unit": "°F"}
